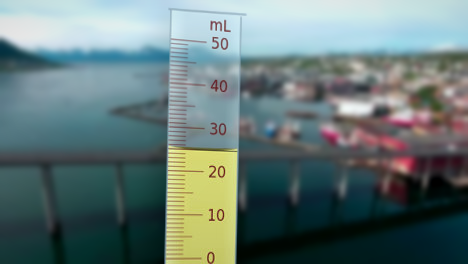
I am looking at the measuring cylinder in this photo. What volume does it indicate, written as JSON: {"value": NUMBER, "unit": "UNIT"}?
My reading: {"value": 25, "unit": "mL"}
